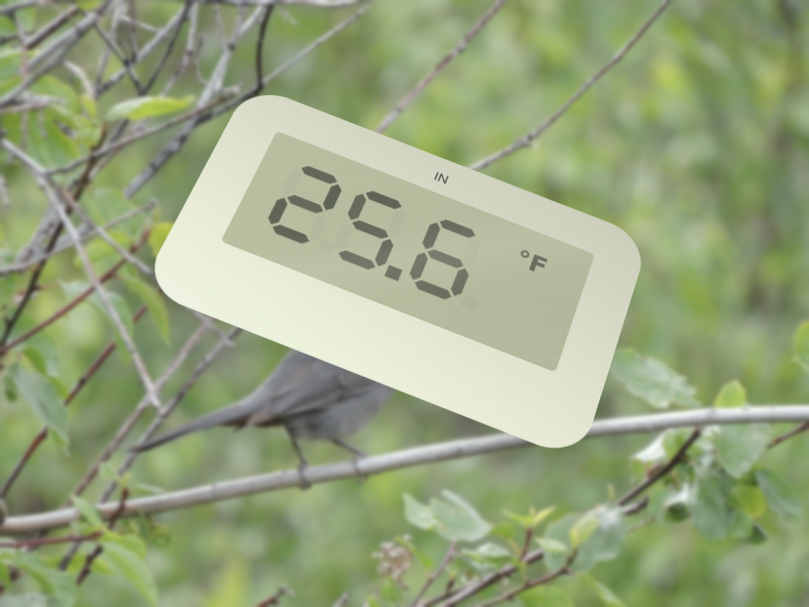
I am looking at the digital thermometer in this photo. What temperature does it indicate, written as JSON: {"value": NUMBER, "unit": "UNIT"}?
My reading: {"value": 25.6, "unit": "°F"}
